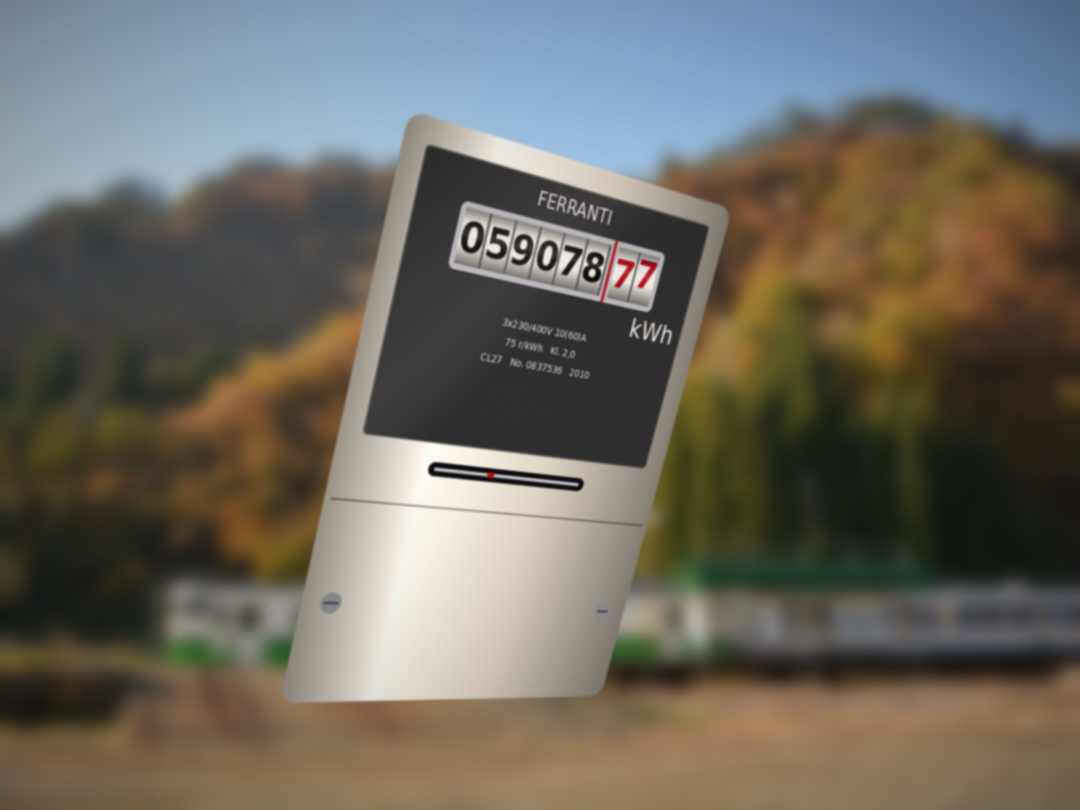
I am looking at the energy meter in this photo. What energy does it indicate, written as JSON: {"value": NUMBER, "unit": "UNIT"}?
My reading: {"value": 59078.77, "unit": "kWh"}
